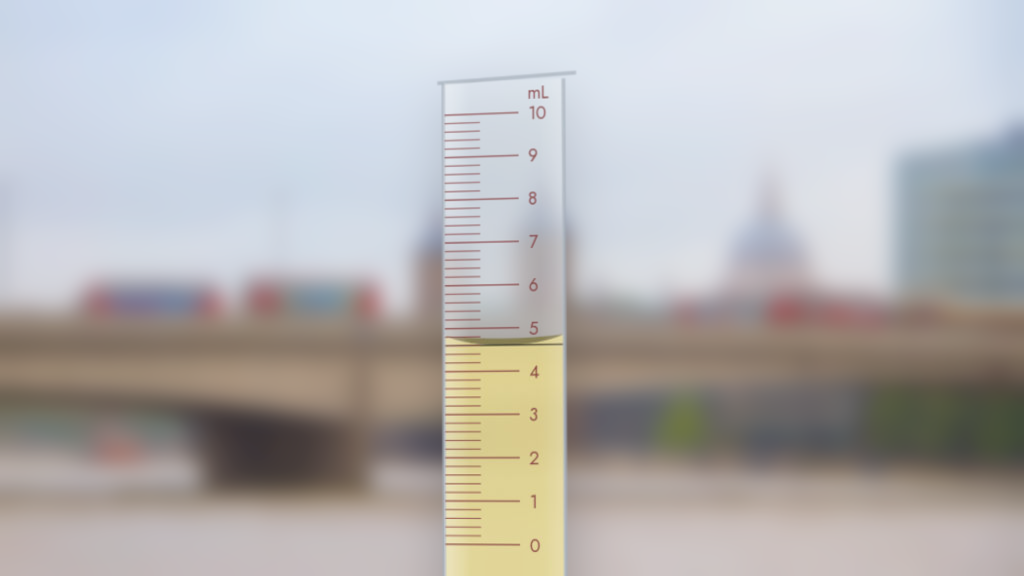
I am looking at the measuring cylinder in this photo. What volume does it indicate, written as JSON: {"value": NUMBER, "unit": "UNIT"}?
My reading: {"value": 4.6, "unit": "mL"}
